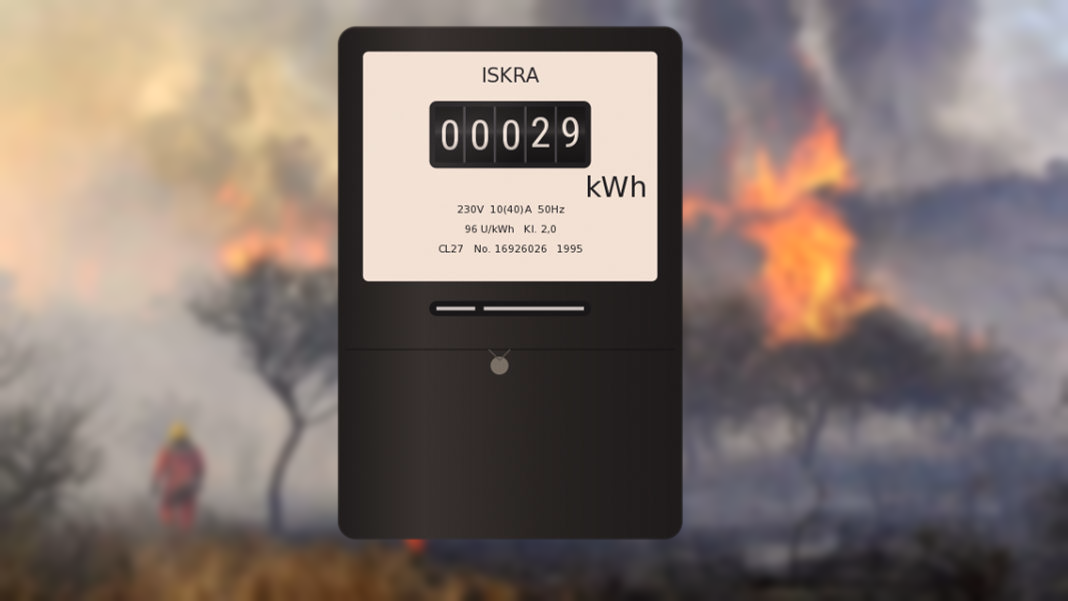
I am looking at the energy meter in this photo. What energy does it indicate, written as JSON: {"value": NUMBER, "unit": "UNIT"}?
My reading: {"value": 29, "unit": "kWh"}
